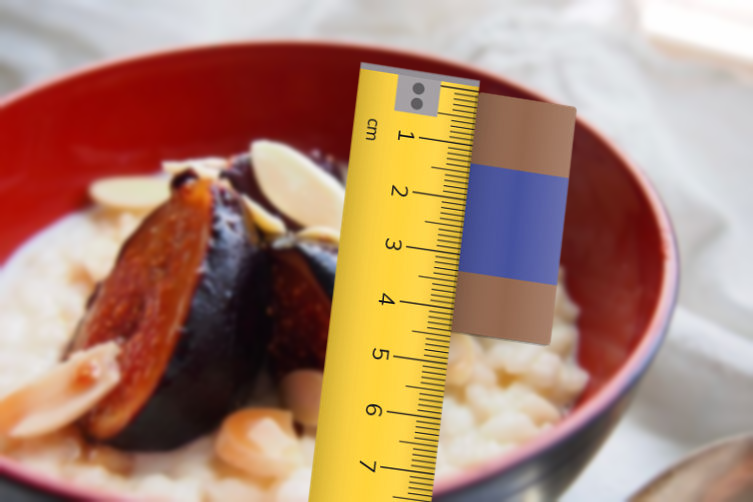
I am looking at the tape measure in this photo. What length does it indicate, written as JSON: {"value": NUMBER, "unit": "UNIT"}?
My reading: {"value": 4.4, "unit": "cm"}
